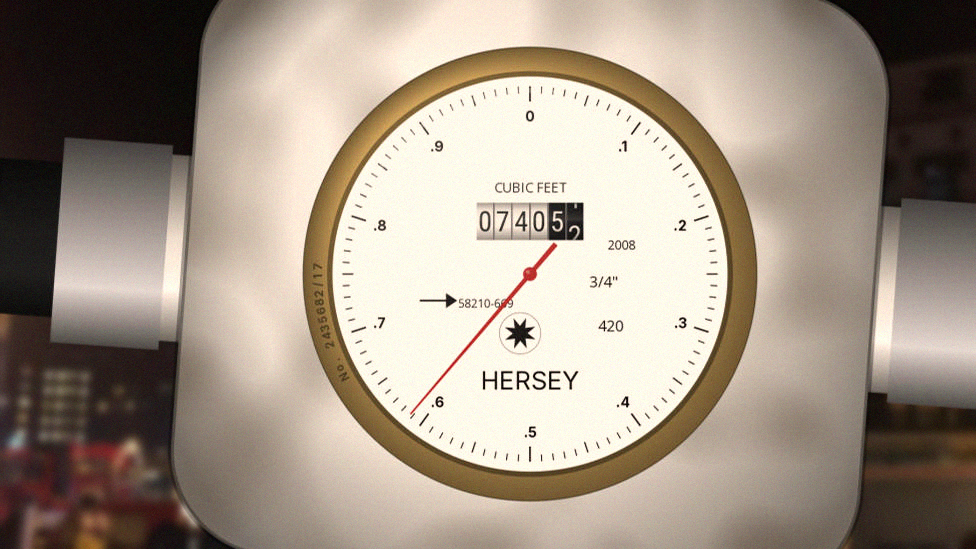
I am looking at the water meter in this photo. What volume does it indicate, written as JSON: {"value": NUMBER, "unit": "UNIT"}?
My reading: {"value": 74051.61, "unit": "ft³"}
